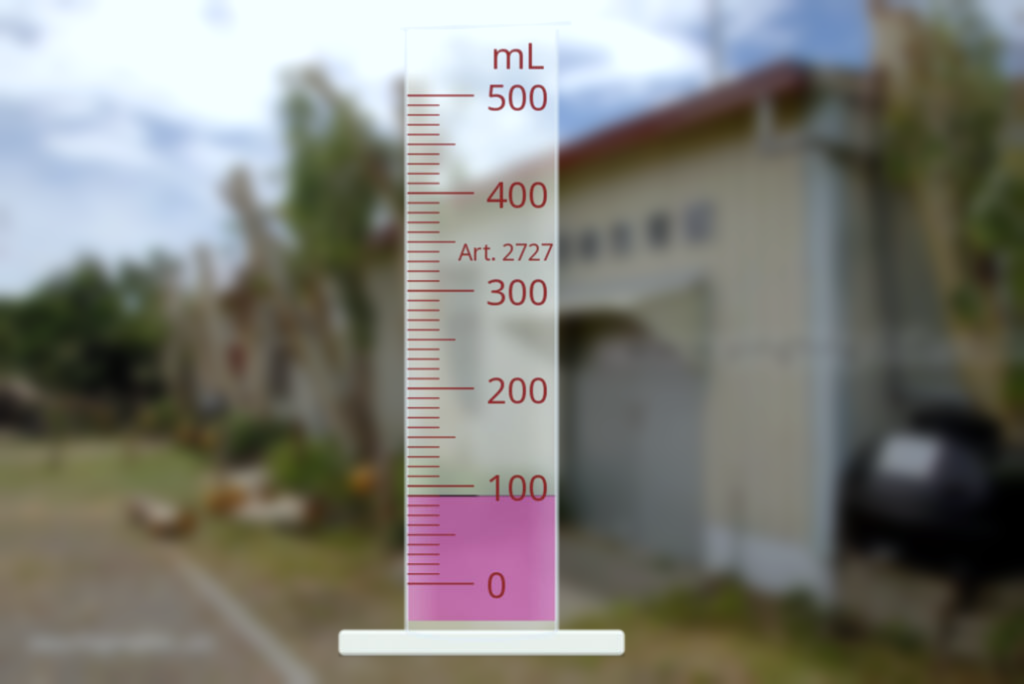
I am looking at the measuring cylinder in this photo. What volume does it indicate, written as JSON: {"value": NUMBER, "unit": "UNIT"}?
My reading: {"value": 90, "unit": "mL"}
